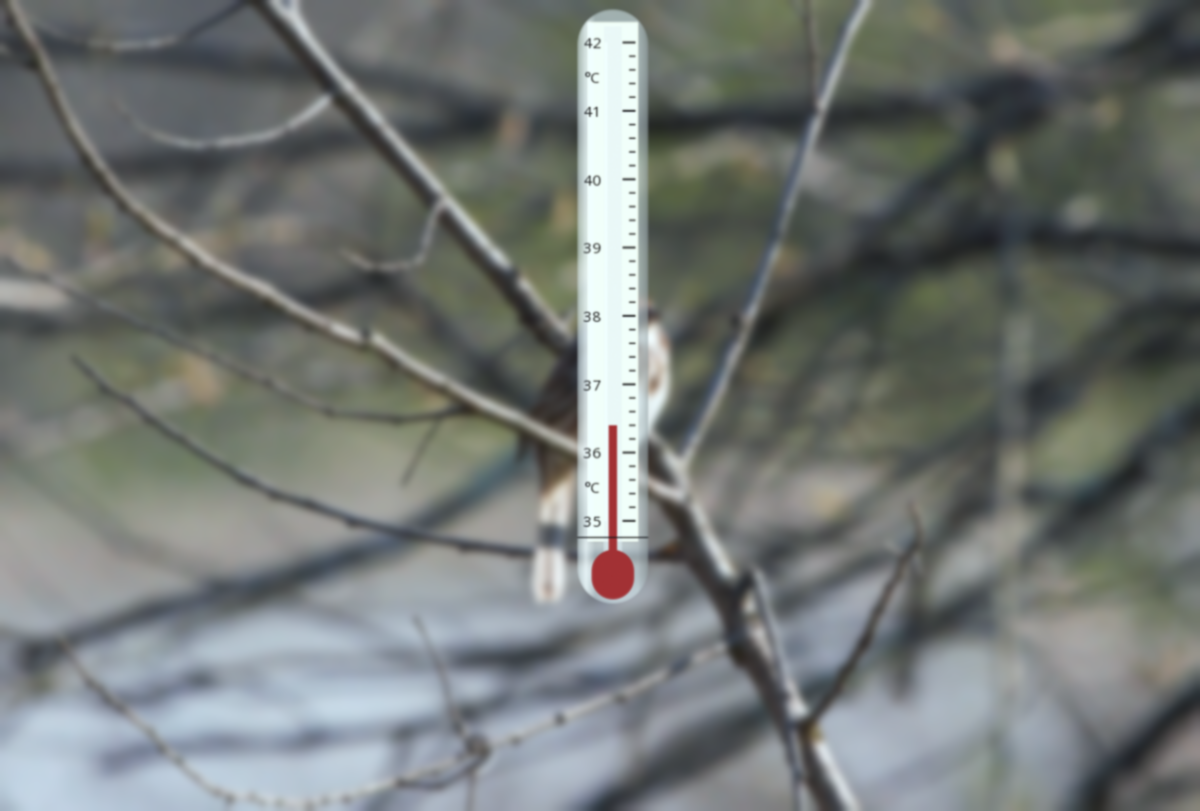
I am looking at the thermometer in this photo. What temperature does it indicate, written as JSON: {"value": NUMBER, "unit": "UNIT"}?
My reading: {"value": 36.4, "unit": "°C"}
